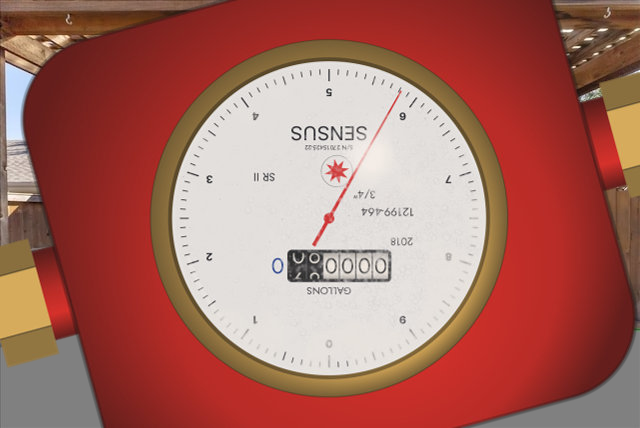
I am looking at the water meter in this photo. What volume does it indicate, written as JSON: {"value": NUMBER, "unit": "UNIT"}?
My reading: {"value": 895.8, "unit": "gal"}
